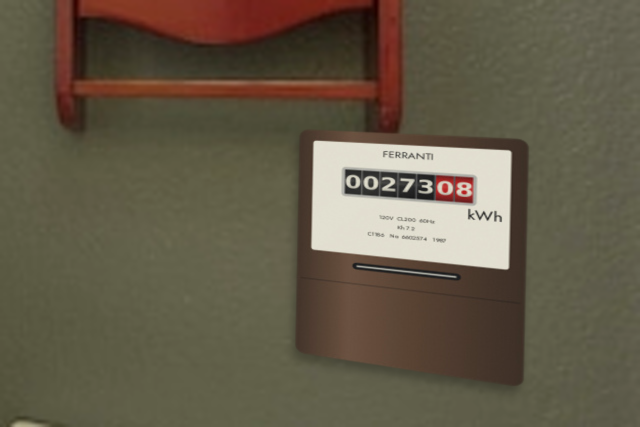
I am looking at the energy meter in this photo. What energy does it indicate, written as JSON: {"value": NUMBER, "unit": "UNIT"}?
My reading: {"value": 273.08, "unit": "kWh"}
